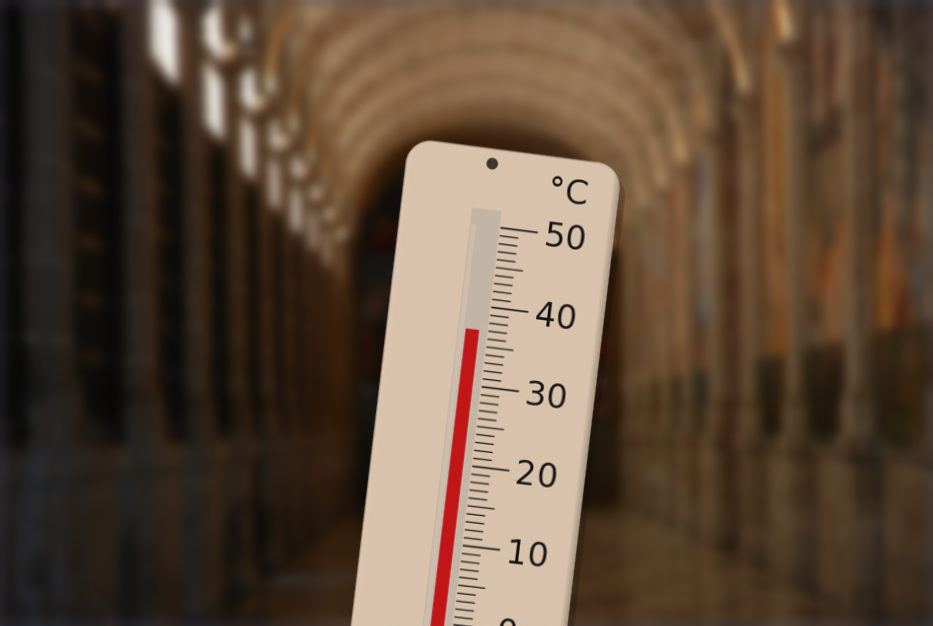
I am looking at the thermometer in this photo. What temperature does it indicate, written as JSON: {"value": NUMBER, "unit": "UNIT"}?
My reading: {"value": 37, "unit": "°C"}
